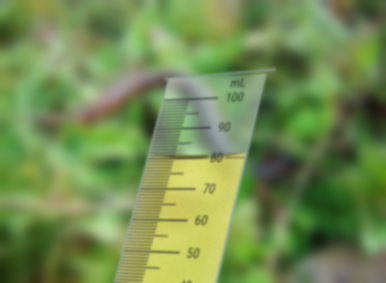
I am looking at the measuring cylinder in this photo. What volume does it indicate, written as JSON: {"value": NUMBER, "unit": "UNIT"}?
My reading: {"value": 80, "unit": "mL"}
